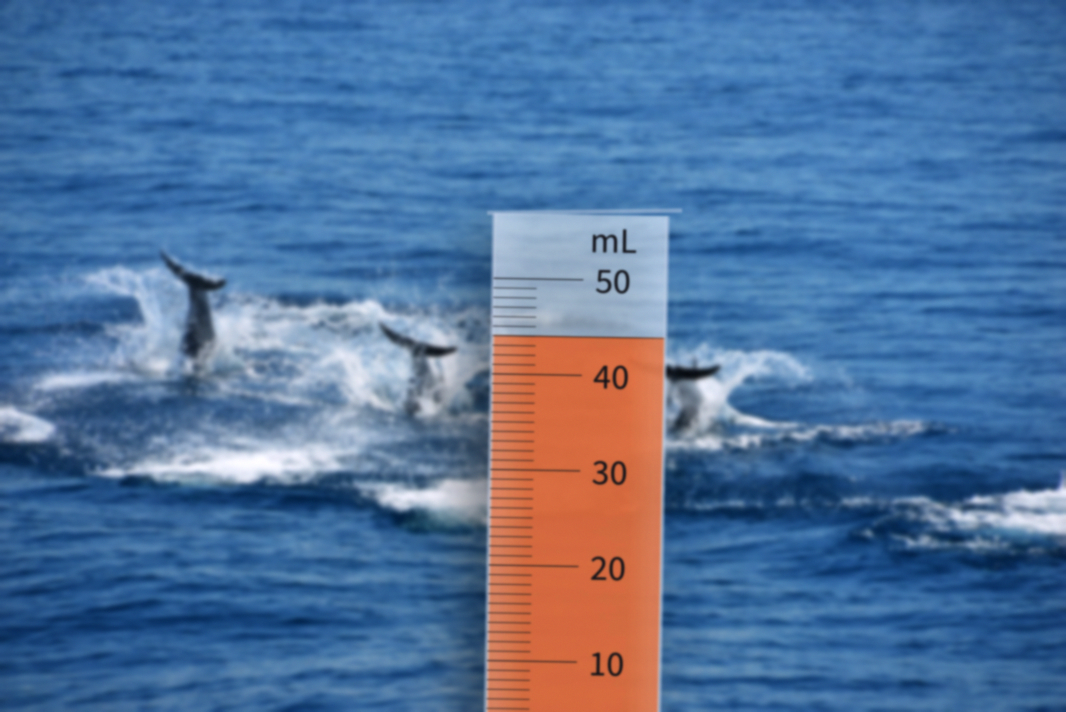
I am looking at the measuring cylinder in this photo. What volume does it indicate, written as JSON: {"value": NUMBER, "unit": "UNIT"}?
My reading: {"value": 44, "unit": "mL"}
